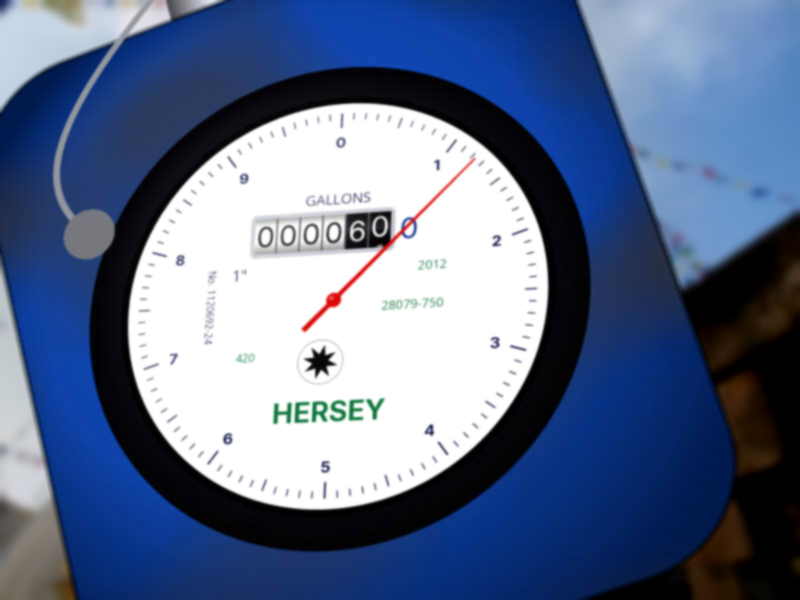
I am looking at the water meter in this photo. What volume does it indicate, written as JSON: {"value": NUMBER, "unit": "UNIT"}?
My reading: {"value": 601.2, "unit": "gal"}
